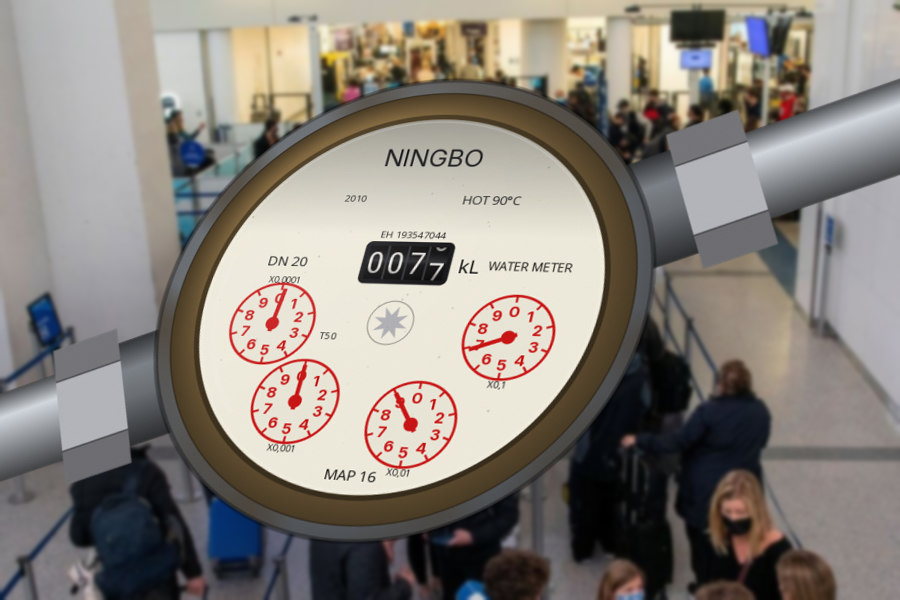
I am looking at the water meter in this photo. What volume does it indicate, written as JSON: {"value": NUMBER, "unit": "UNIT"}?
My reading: {"value": 76.6900, "unit": "kL"}
